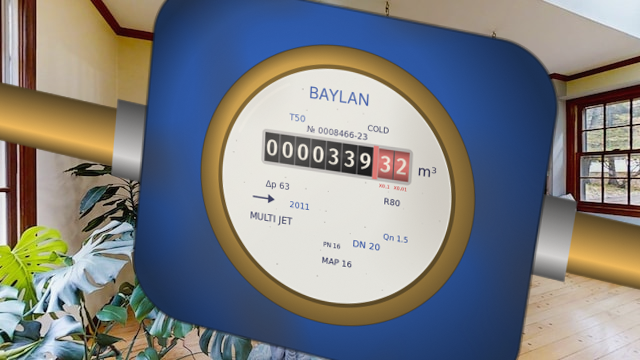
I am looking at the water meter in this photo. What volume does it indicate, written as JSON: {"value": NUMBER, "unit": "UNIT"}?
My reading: {"value": 339.32, "unit": "m³"}
